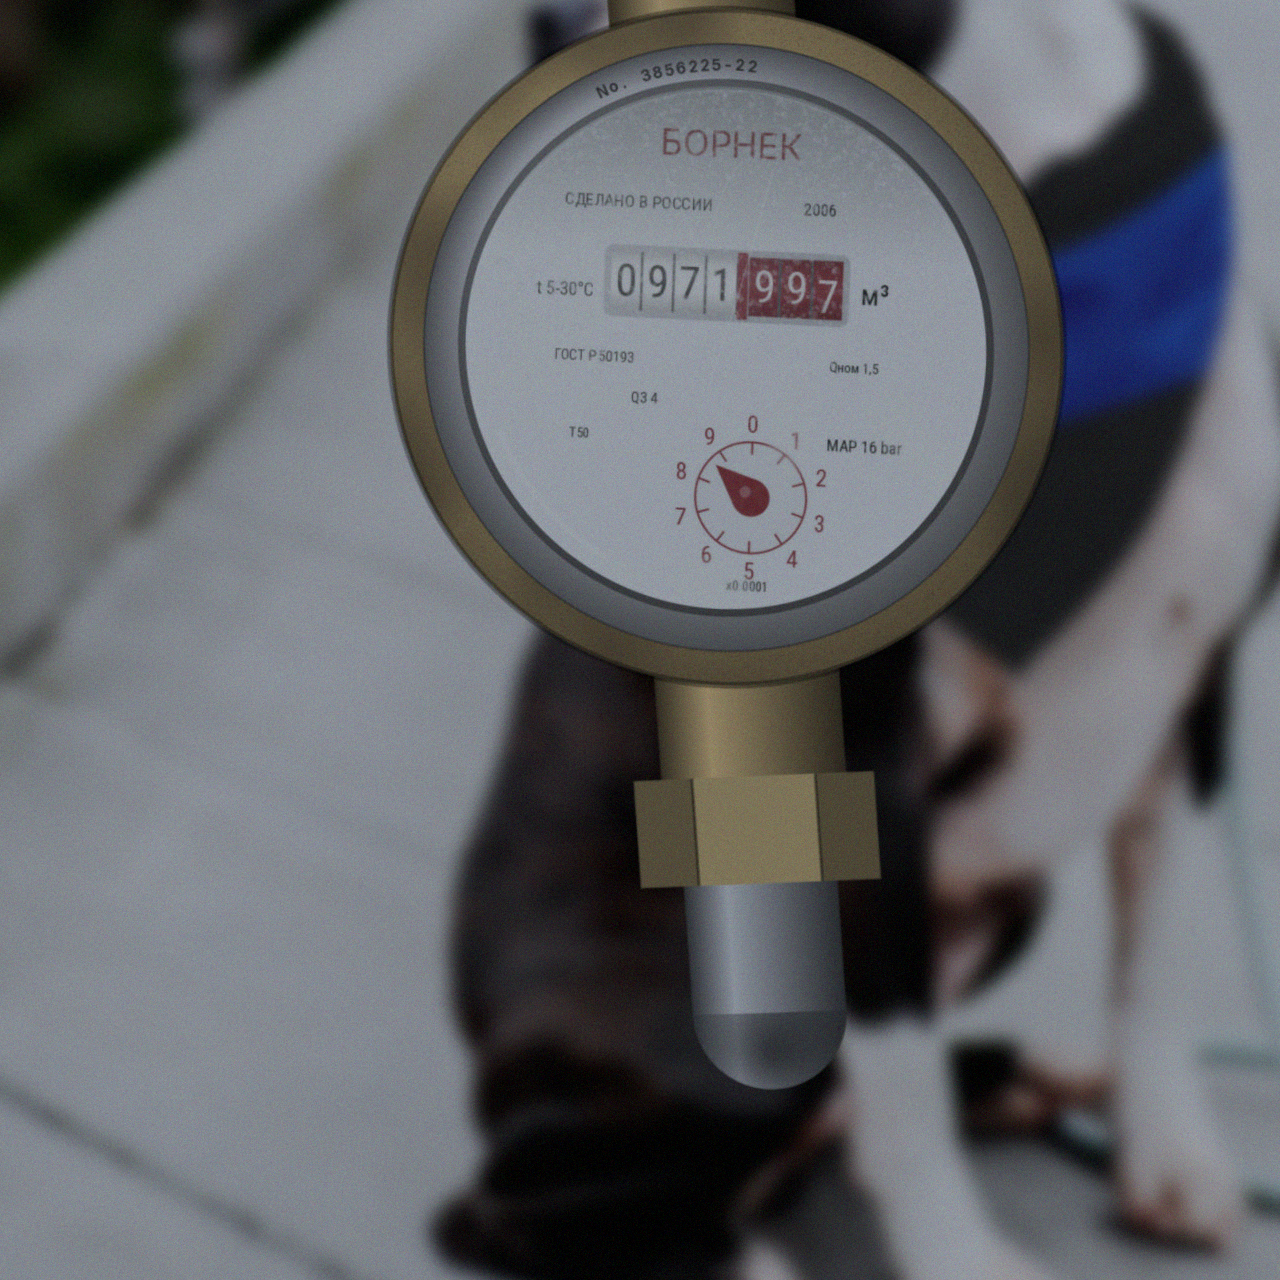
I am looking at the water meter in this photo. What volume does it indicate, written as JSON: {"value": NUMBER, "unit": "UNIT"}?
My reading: {"value": 971.9968, "unit": "m³"}
